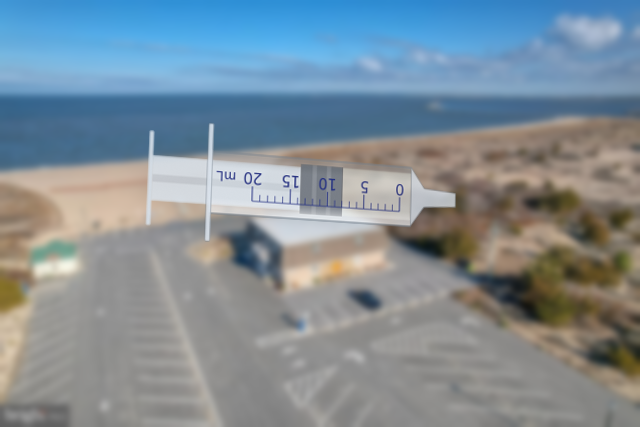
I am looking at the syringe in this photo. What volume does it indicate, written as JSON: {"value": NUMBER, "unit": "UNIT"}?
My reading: {"value": 8, "unit": "mL"}
